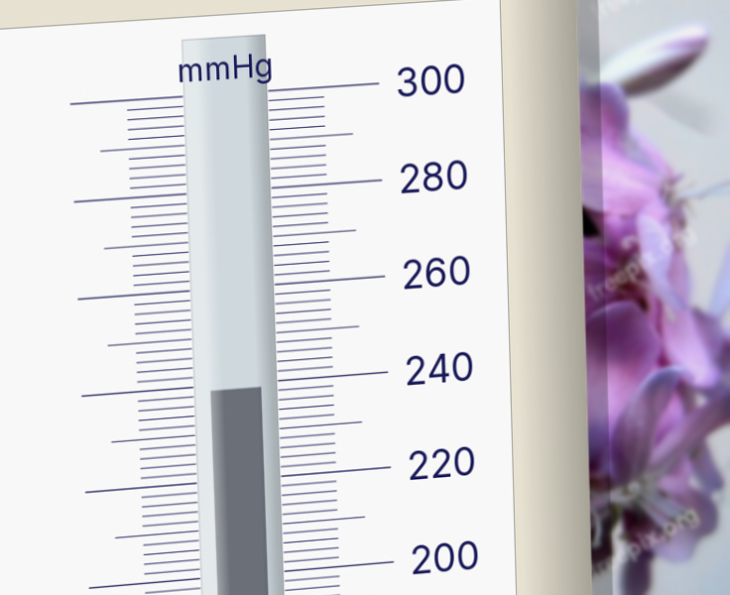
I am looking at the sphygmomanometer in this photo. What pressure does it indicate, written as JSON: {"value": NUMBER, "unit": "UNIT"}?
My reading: {"value": 239, "unit": "mmHg"}
